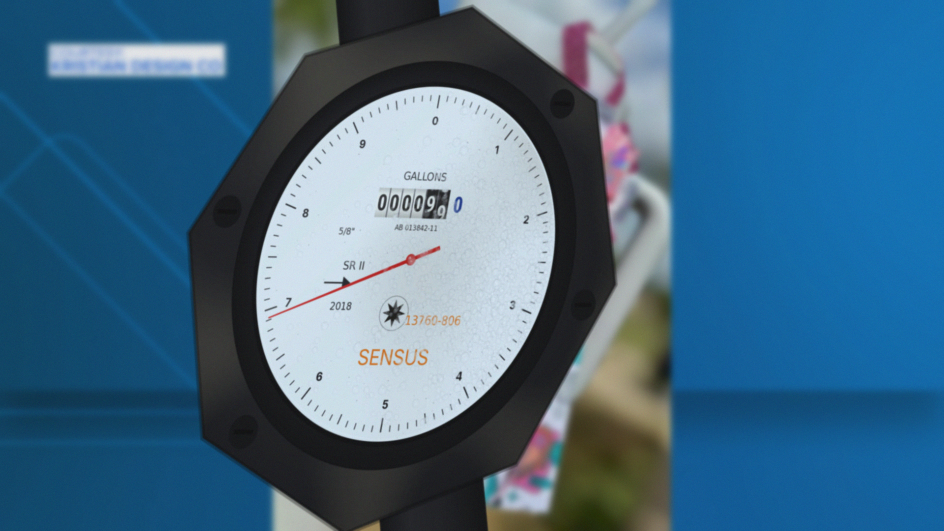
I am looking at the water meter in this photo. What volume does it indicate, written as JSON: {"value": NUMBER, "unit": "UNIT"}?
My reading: {"value": 986.9, "unit": "gal"}
